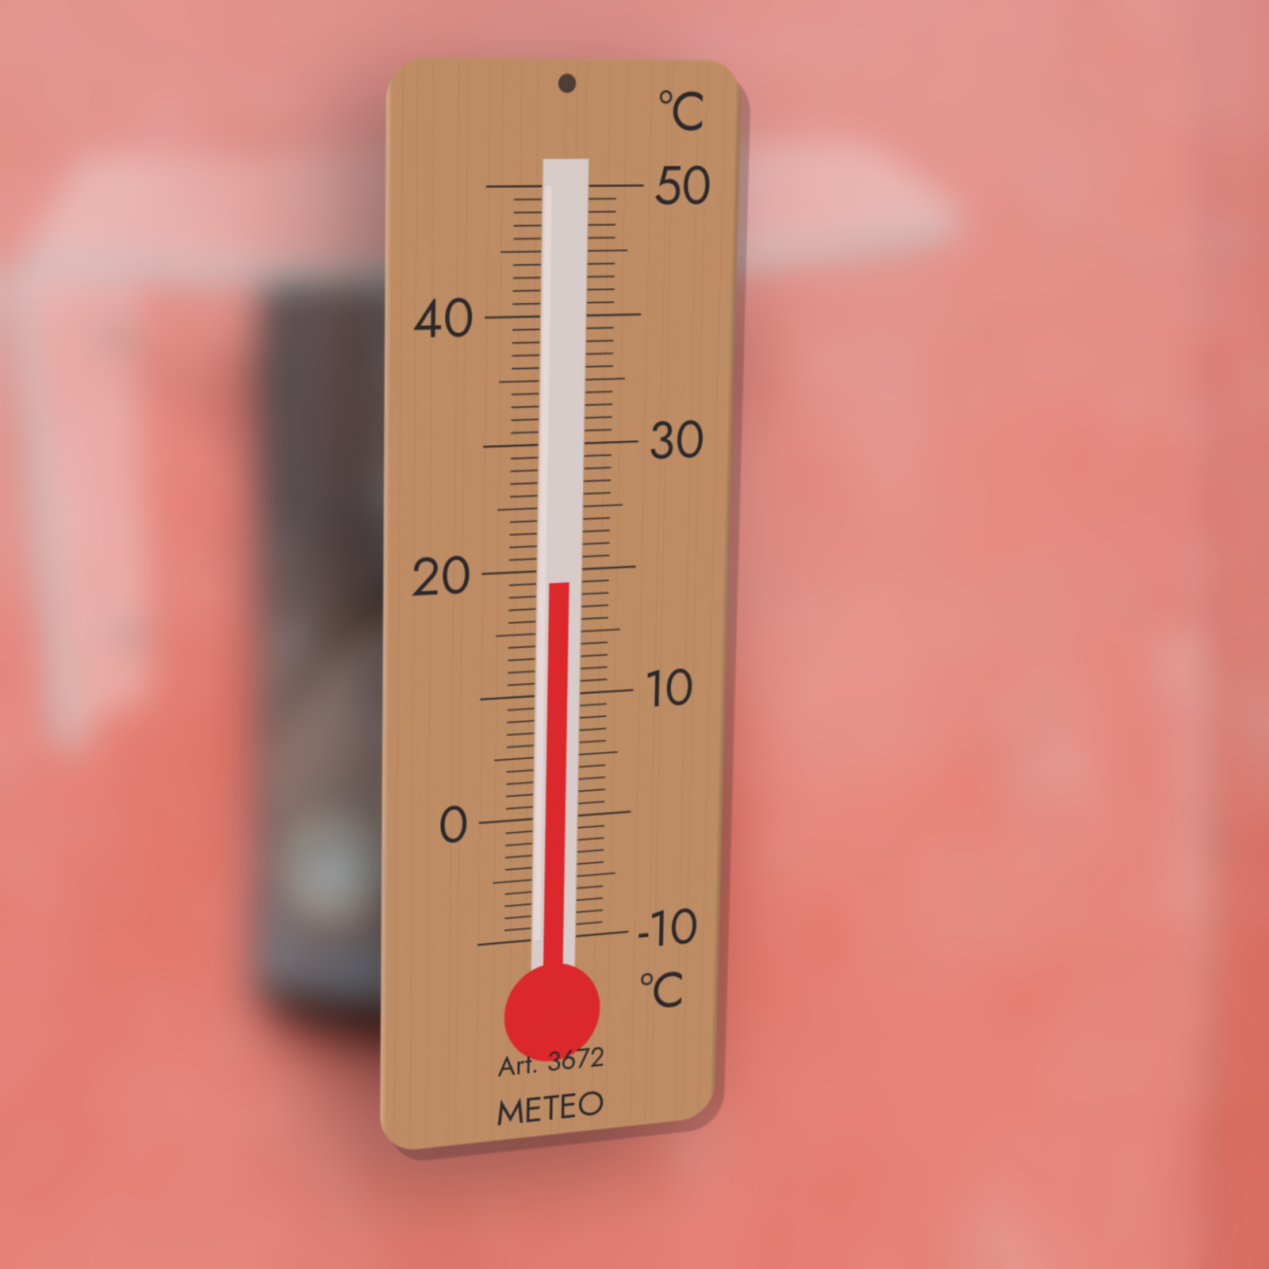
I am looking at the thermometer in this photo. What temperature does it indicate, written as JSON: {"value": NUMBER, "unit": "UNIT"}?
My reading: {"value": 19, "unit": "°C"}
